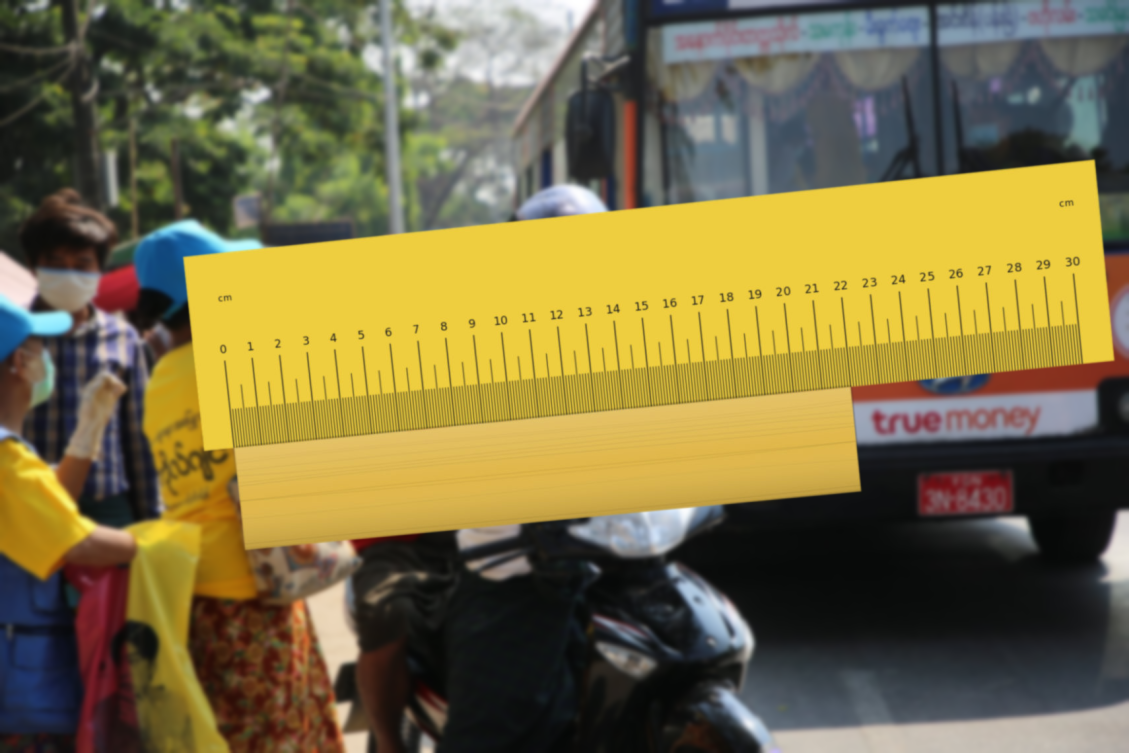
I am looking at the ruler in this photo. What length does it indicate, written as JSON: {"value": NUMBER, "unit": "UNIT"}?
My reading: {"value": 22, "unit": "cm"}
